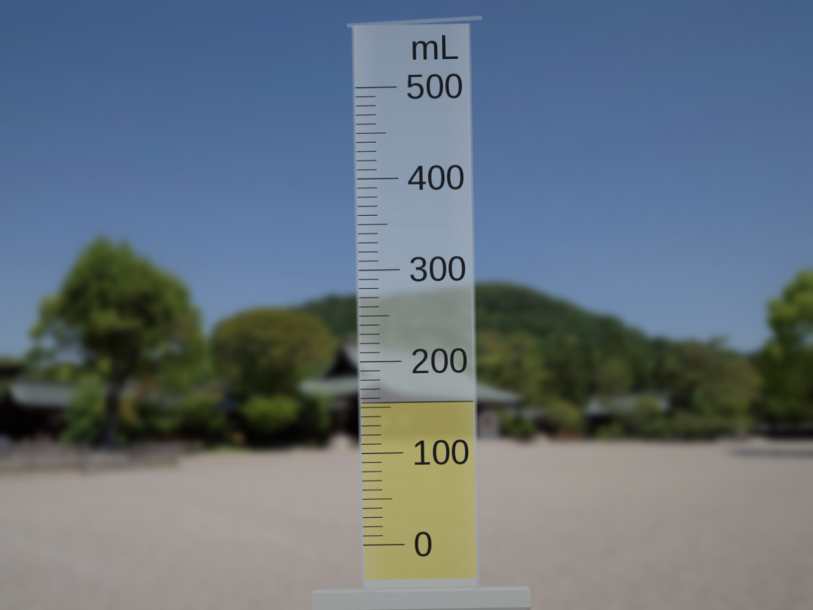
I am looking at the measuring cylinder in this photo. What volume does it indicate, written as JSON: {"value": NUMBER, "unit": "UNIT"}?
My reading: {"value": 155, "unit": "mL"}
